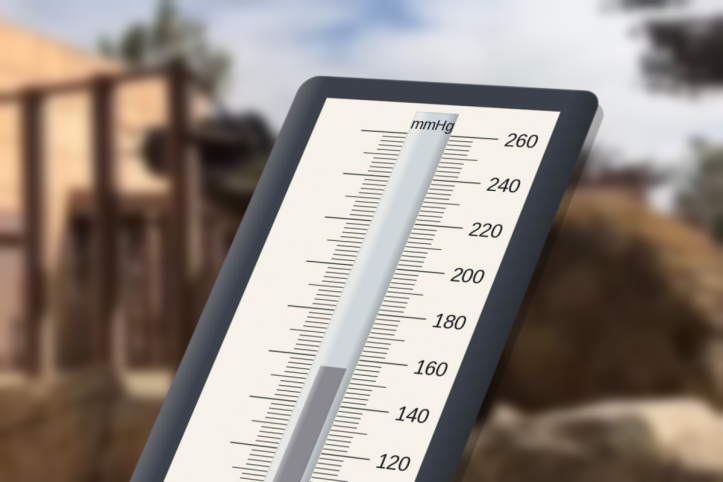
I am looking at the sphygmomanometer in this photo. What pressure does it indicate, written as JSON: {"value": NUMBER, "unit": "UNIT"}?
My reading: {"value": 156, "unit": "mmHg"}
